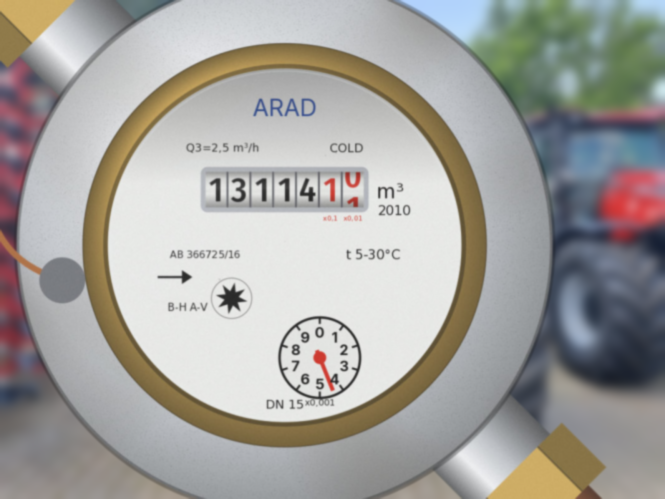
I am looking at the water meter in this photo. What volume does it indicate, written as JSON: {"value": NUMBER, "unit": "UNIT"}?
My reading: {"value": 13114.104, "unit": "m³"}
